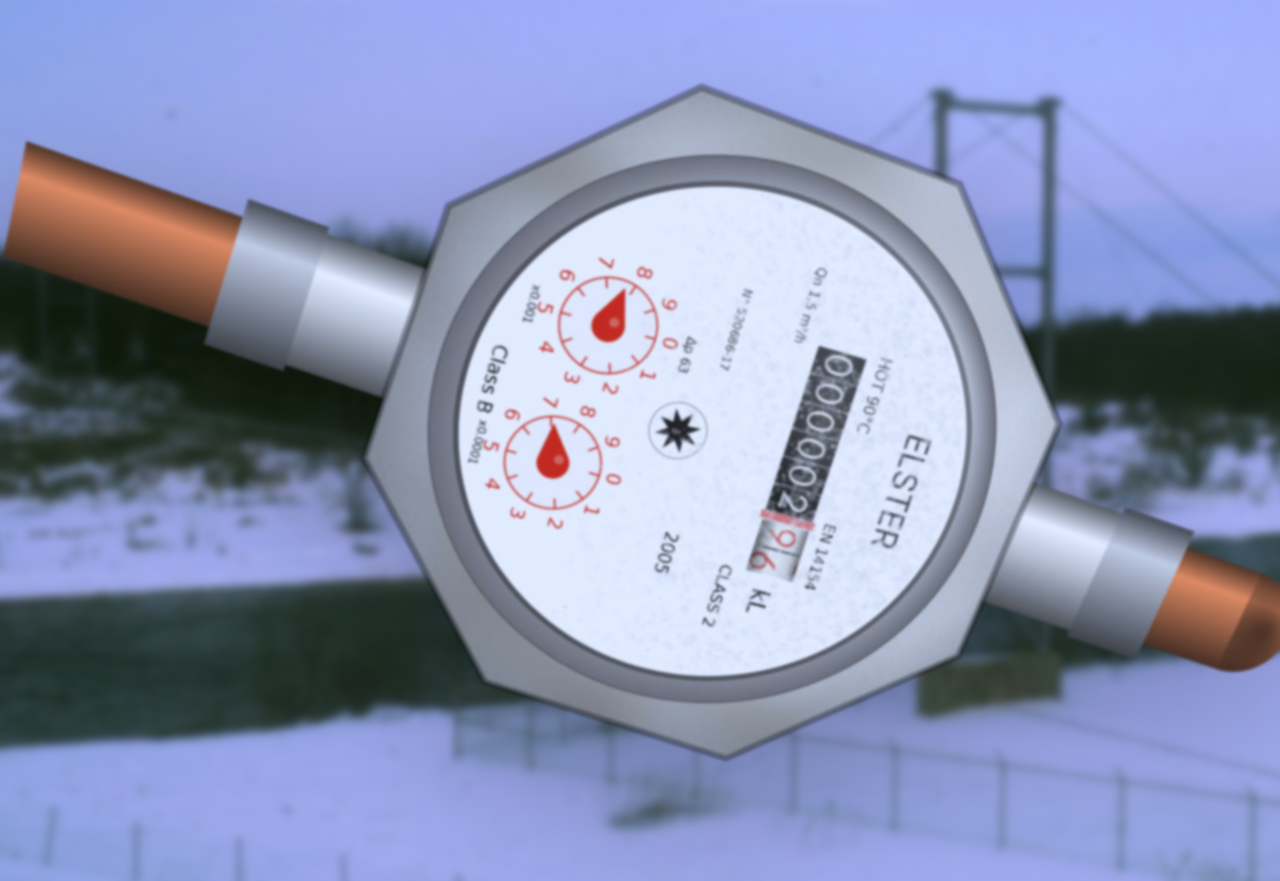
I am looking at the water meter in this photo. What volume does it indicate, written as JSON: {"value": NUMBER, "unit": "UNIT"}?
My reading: {"value": 2.9577, "unit": "kL"}
